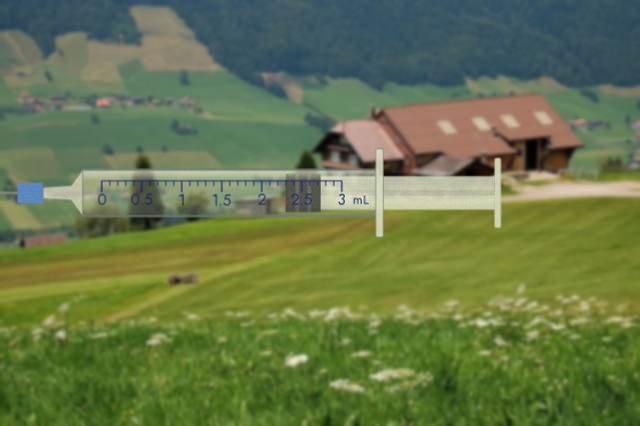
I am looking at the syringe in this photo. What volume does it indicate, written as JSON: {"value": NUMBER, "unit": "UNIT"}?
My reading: {"value": 2.3, "unit": "mL"}
